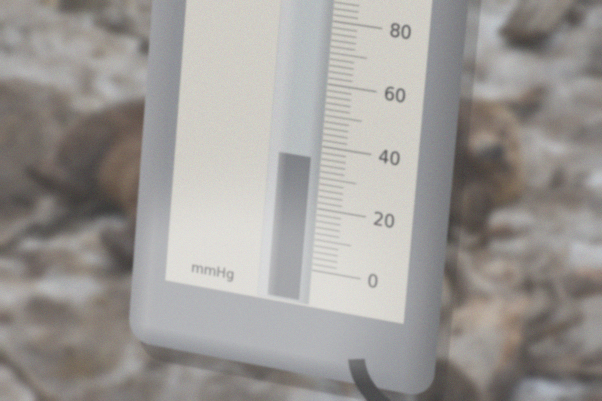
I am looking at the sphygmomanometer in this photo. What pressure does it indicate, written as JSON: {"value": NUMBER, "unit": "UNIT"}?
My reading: {"value": 36, "unit": "mmHg"}
